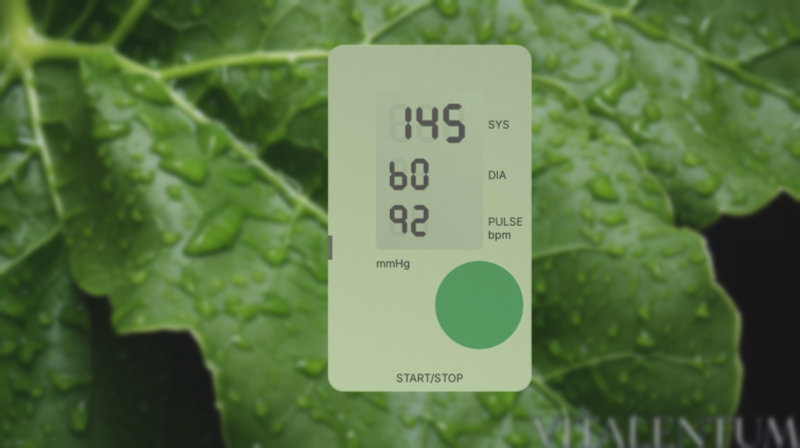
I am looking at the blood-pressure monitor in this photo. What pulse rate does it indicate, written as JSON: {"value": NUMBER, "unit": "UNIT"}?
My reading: {"value": 92, "unit": "bpm"}
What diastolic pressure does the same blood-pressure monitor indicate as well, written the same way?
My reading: {"value": 60, "unit": "mmHg"}
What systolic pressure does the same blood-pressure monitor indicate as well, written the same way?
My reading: {"value": 145, "unit": "mmHg"}
